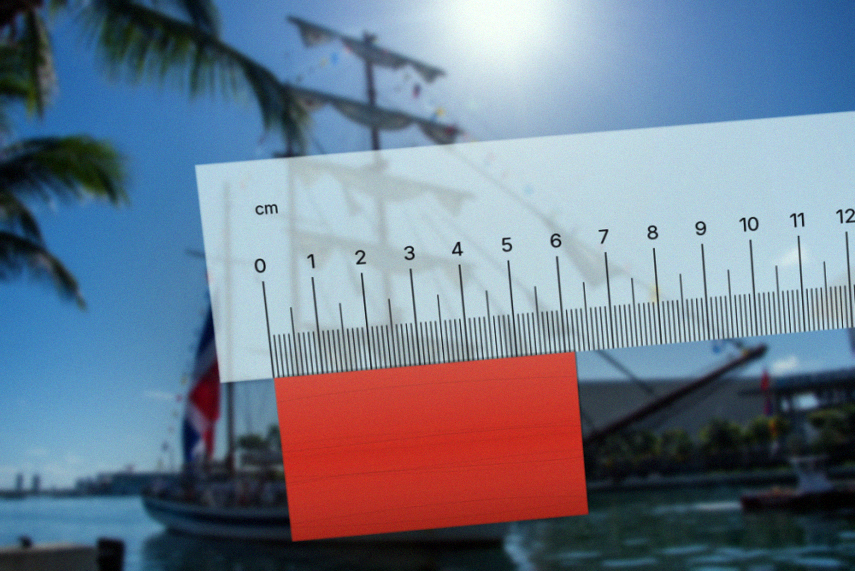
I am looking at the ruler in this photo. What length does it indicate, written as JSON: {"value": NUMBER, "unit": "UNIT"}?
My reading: {"value": 6.2, "unit": "cm"}
